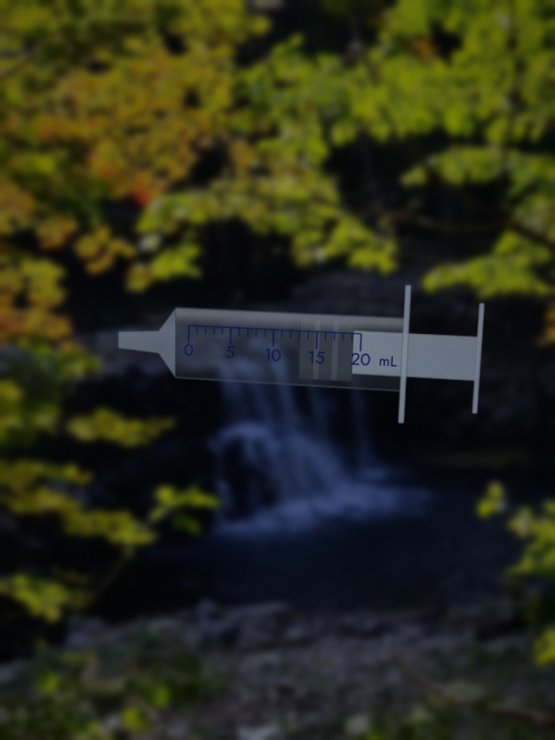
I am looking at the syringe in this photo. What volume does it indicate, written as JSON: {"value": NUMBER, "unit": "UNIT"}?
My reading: {"value": 13, "unit": "mL"}
